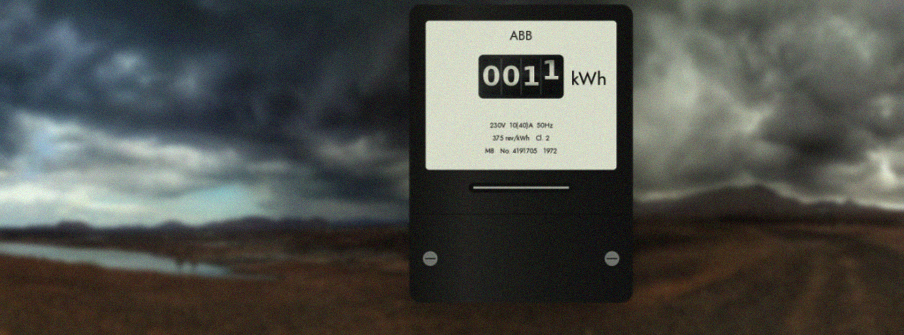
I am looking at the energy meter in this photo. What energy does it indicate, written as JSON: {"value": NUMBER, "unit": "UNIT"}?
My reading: {"value": 11, "unit": "kWh"}
